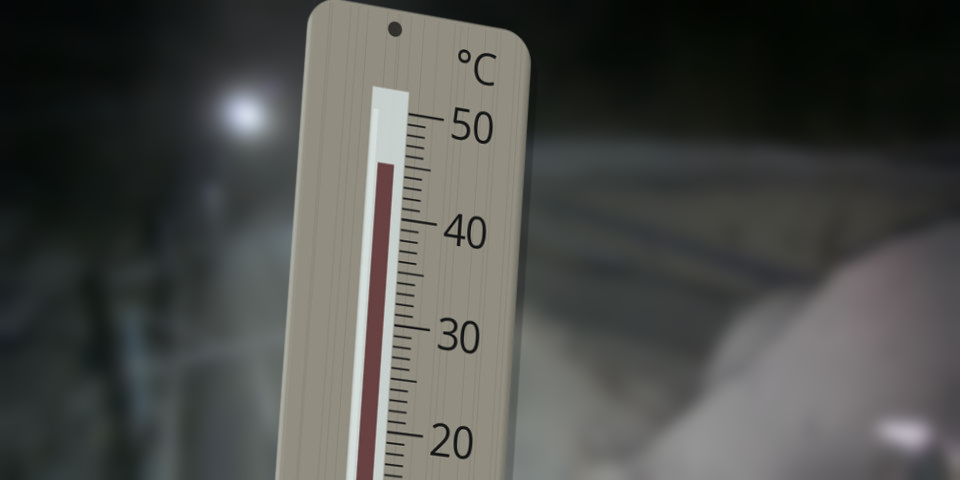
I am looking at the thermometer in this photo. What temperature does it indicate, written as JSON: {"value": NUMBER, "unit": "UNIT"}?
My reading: {"value": 45, "unit": "°C"}
